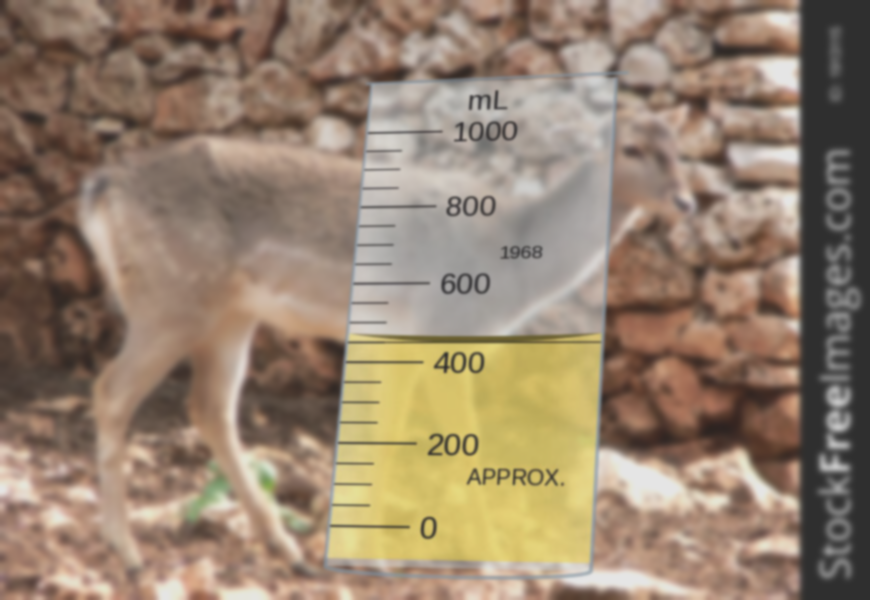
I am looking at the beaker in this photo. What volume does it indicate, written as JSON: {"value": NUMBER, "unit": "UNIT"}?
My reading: {"value": 450, "unit": "mL"}
